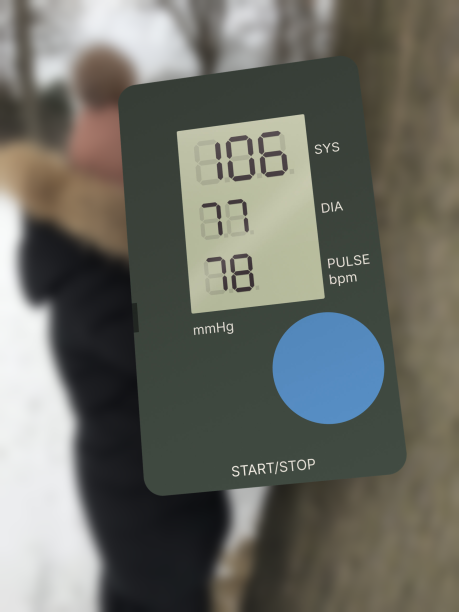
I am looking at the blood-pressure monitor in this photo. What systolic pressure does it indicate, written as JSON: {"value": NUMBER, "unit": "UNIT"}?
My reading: {"value": 106, "unit": "mmHg"}
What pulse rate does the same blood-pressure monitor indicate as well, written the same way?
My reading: {"value": 78, "unit": "bpm"}
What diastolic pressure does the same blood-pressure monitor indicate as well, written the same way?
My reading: {"value": 77, "unit": "mmHg"}
